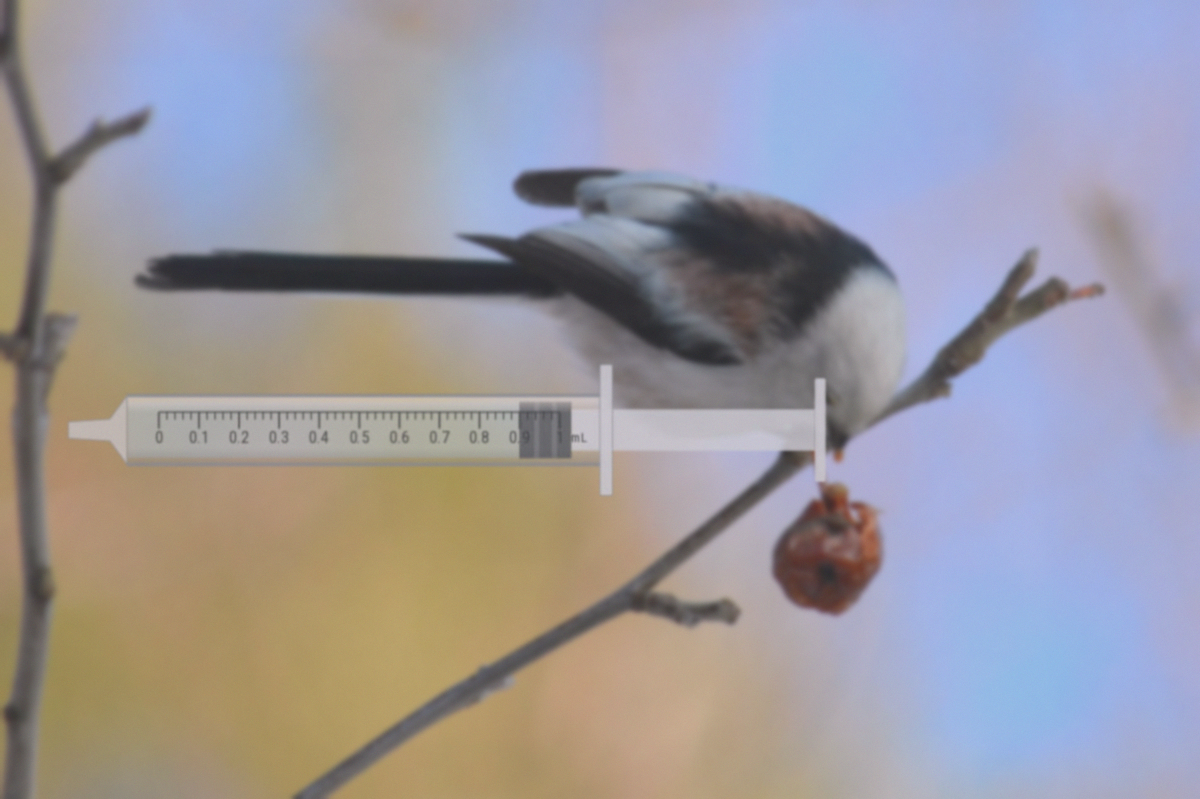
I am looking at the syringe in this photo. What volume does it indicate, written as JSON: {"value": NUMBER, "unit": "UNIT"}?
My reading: {"value": 0.9, "unit": "mL"}
